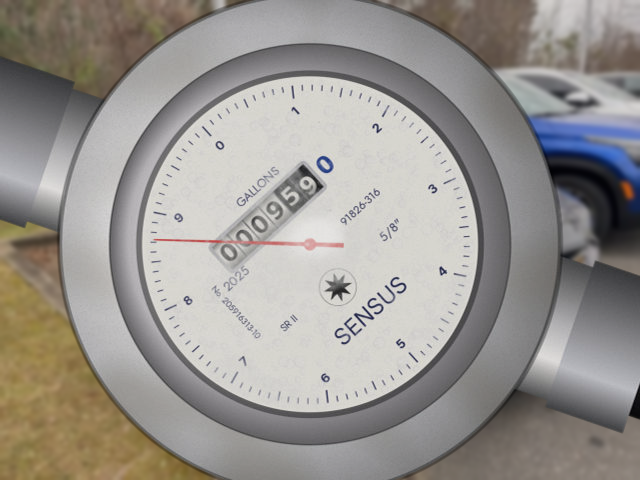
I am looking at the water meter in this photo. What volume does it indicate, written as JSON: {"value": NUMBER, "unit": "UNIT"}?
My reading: {"value": 9588.7, "unit": "gal"}
